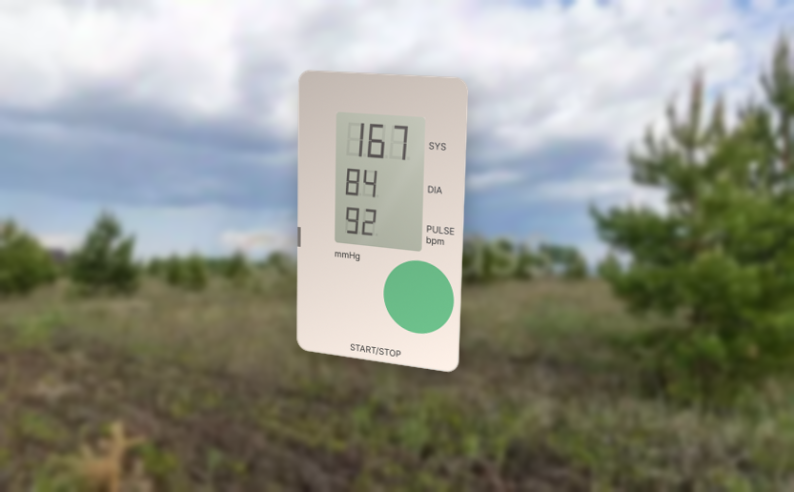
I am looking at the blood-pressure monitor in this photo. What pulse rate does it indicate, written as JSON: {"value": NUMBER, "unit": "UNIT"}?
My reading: {"value": 92, "unit": "bpm"}
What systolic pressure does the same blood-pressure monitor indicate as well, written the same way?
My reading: {"value": 167, "unit": "mmHg"}
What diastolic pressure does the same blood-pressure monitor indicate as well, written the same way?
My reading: {"value": 84, "unit": "mmHg"}
